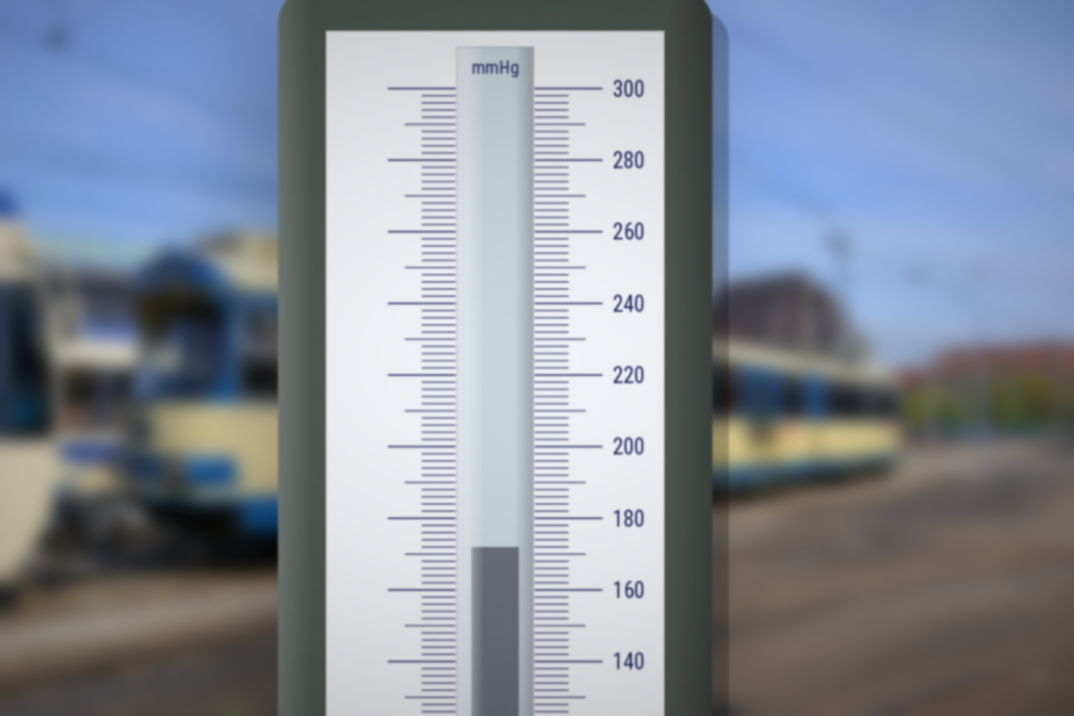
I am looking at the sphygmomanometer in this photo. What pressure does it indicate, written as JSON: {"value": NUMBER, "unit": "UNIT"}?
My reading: {"value": 172, "unit": "mmHg"}
